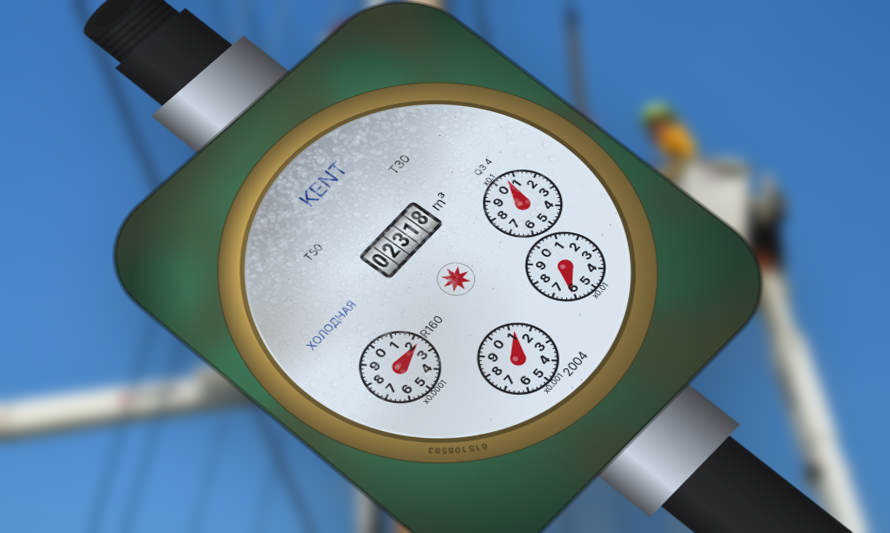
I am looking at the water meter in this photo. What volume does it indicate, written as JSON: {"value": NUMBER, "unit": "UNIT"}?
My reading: {"value": 2318.0612, "unit": "m³"}
